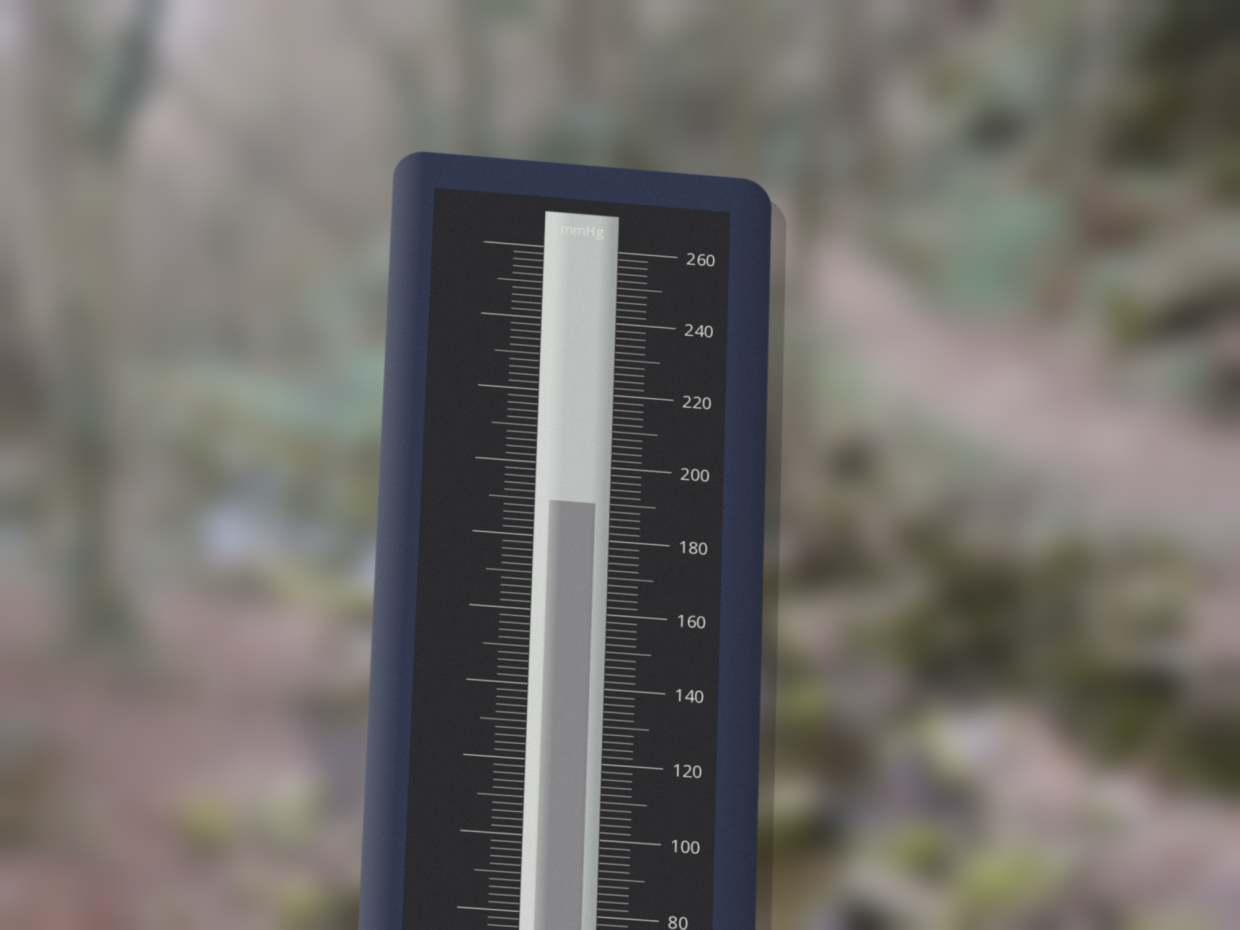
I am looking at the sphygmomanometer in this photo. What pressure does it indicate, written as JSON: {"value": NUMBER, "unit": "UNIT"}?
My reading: {"value": 190, "unit": "mmHg"}
